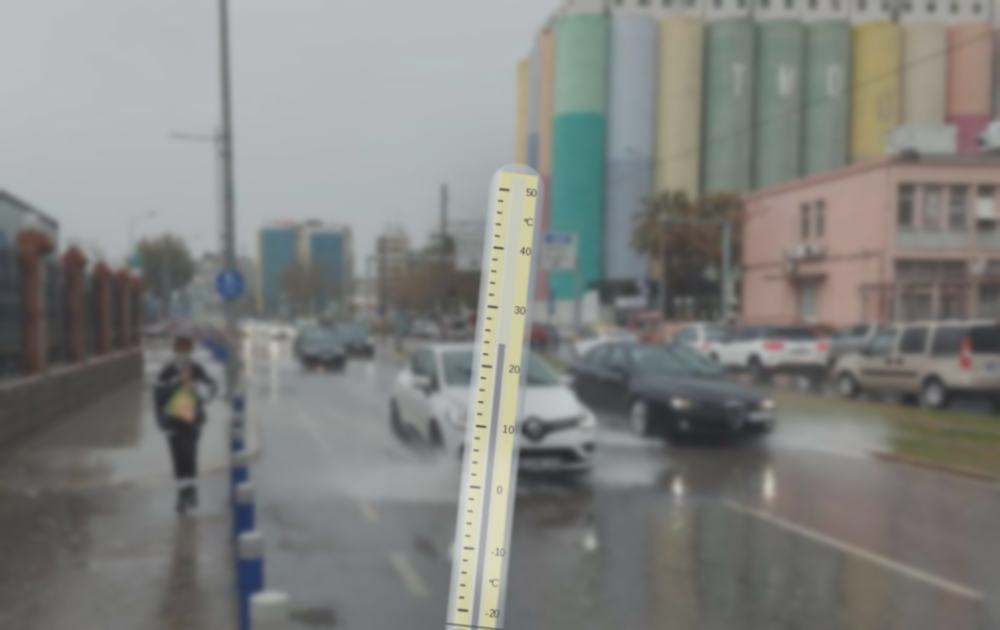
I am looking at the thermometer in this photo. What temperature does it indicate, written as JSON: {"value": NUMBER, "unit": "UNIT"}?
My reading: {"value": 24, "unit": "°C"}
